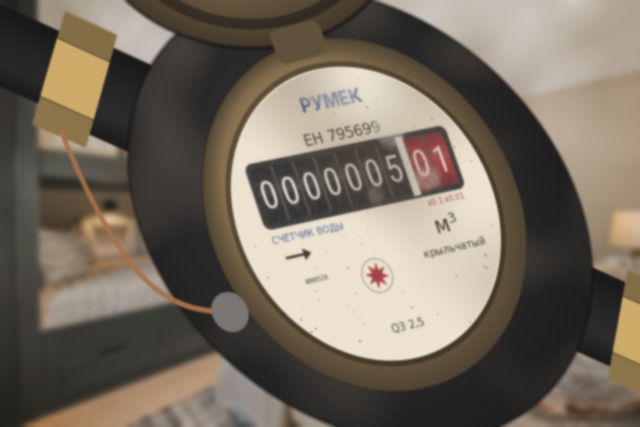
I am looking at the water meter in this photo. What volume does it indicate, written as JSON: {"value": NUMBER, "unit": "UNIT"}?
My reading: {"value": 5.01, "unit": "m³"}
